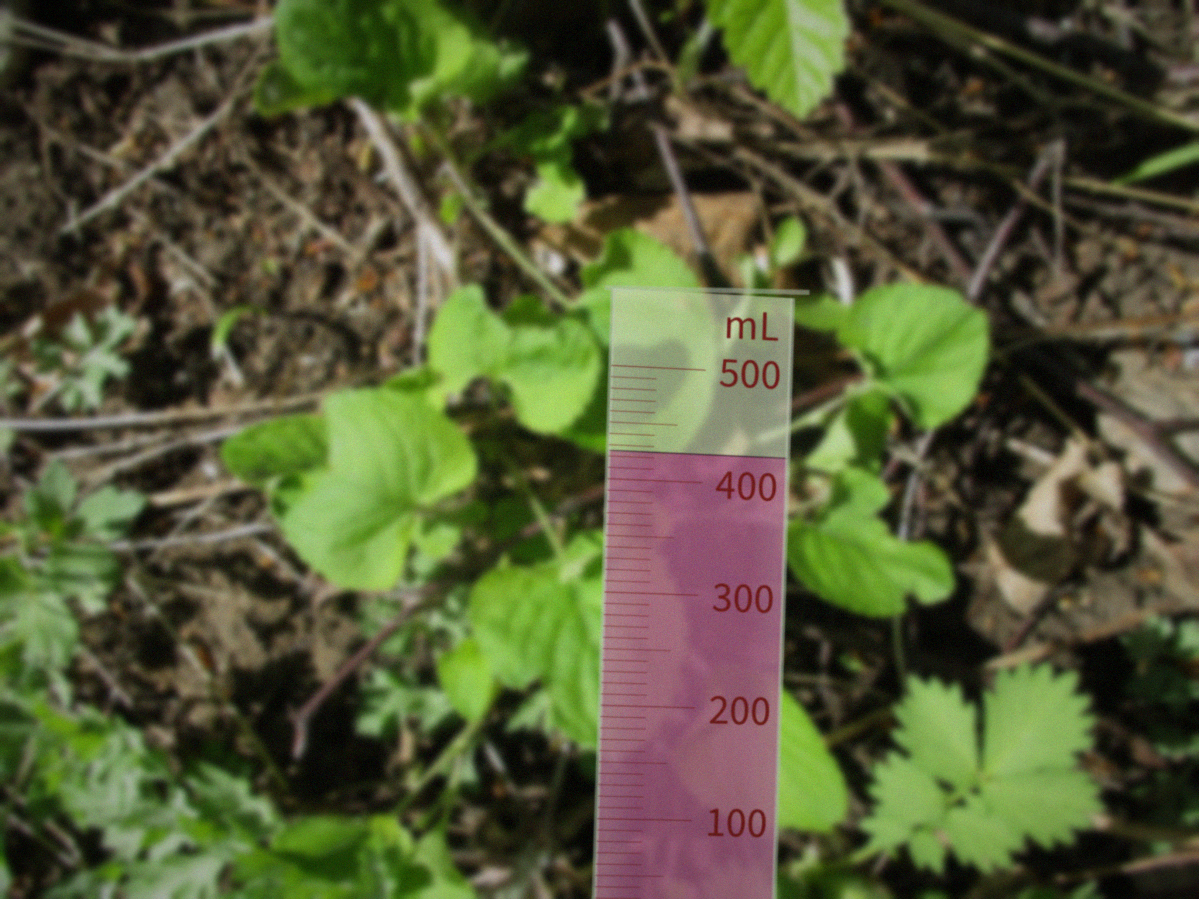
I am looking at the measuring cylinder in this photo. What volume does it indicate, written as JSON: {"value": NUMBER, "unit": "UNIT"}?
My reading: {"value": 425, "unit": "mL"}
